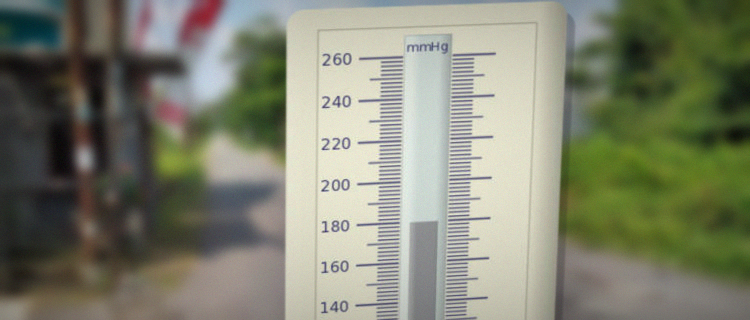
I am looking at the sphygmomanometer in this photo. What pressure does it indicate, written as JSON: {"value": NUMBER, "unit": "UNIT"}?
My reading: {"value": 180, "unit": "mmHg"}
